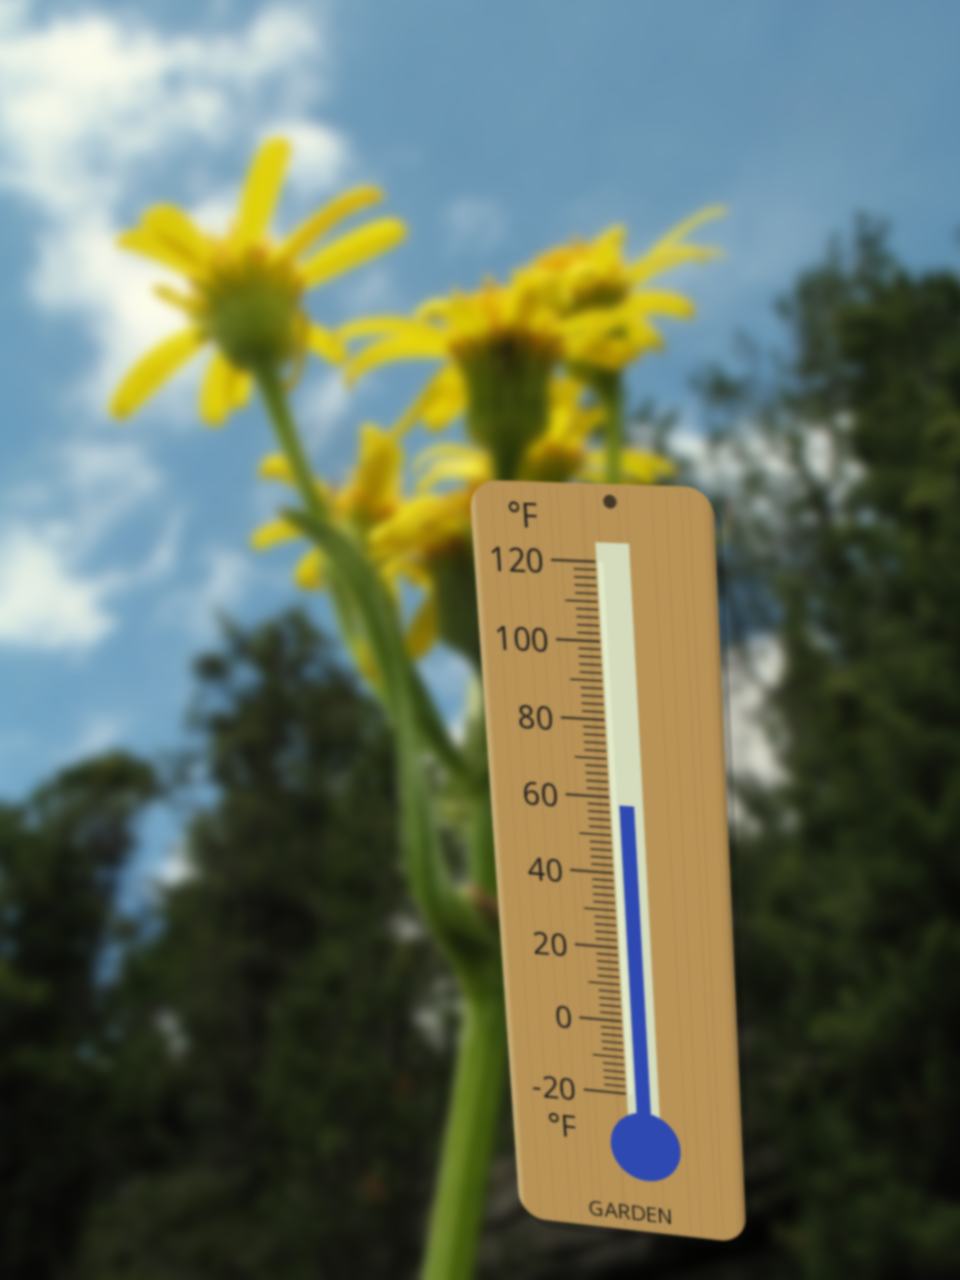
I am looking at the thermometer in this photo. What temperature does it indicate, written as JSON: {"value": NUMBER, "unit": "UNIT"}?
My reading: {"value": 58, "unit": "°F"}
